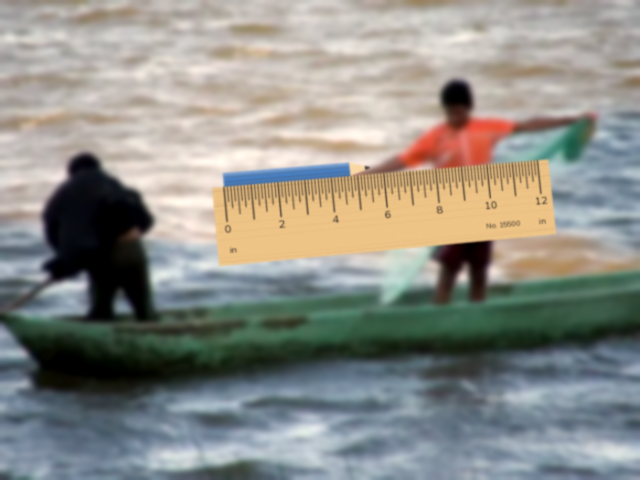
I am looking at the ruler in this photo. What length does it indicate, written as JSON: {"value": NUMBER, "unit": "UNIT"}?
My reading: {"value": 5.5, "unit": "in"}
